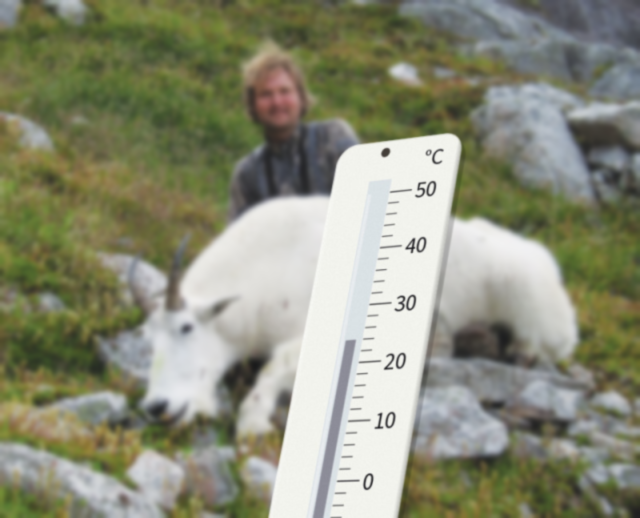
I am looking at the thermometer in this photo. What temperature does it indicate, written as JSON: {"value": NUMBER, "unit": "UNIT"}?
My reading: {"value": 24, "unit": "°C"}
